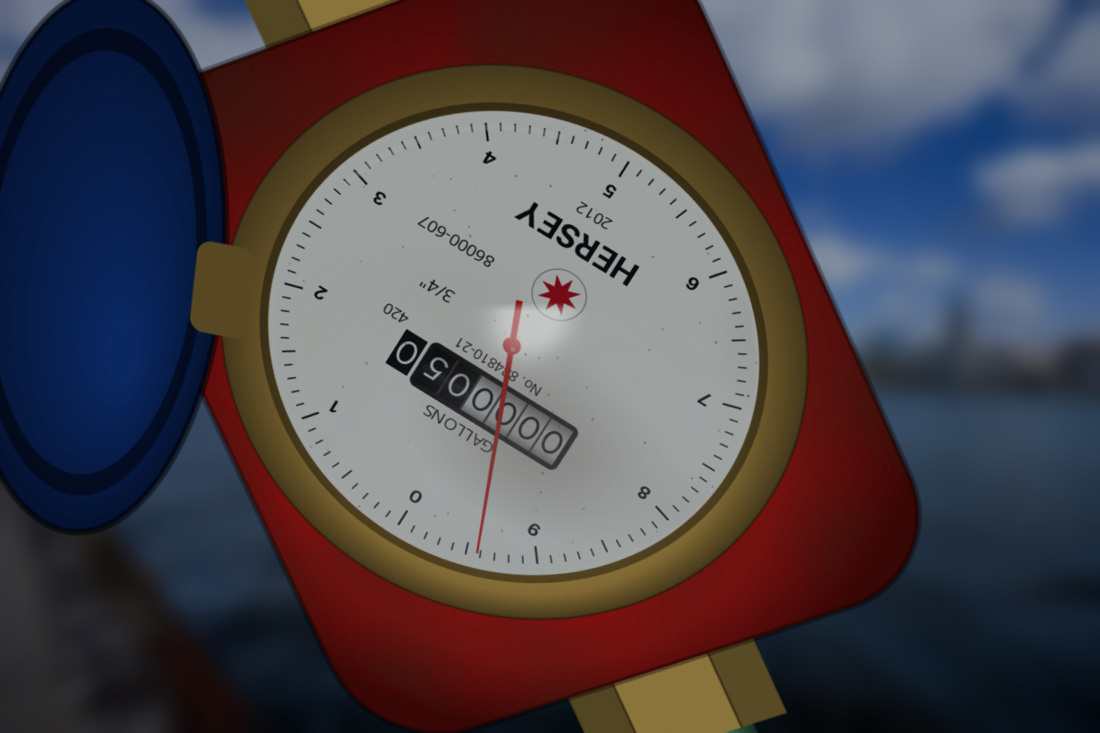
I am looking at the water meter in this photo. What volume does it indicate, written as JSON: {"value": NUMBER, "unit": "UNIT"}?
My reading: {"value": 49.4, "unit": "gal"}
